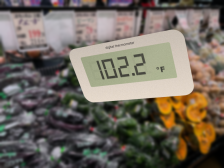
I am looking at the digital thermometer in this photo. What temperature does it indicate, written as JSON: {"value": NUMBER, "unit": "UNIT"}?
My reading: {"value": 102.2, "unit": "°F"}
